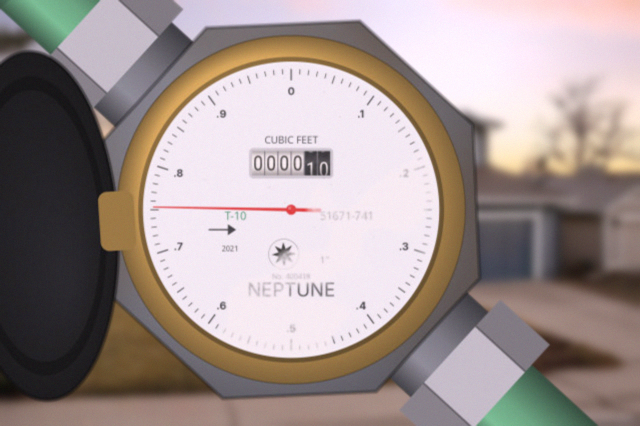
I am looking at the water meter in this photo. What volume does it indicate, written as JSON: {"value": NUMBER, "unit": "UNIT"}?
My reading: {"value": 9.75, "unit": "ft³"}
